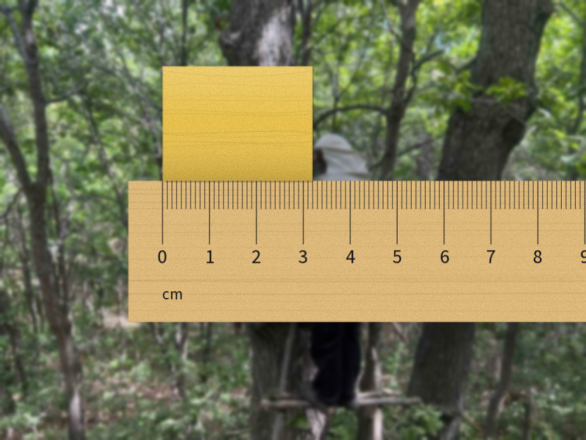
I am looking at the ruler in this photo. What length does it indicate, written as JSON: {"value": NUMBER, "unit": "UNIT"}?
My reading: {"value": 3.2, "unit": "cm"}
